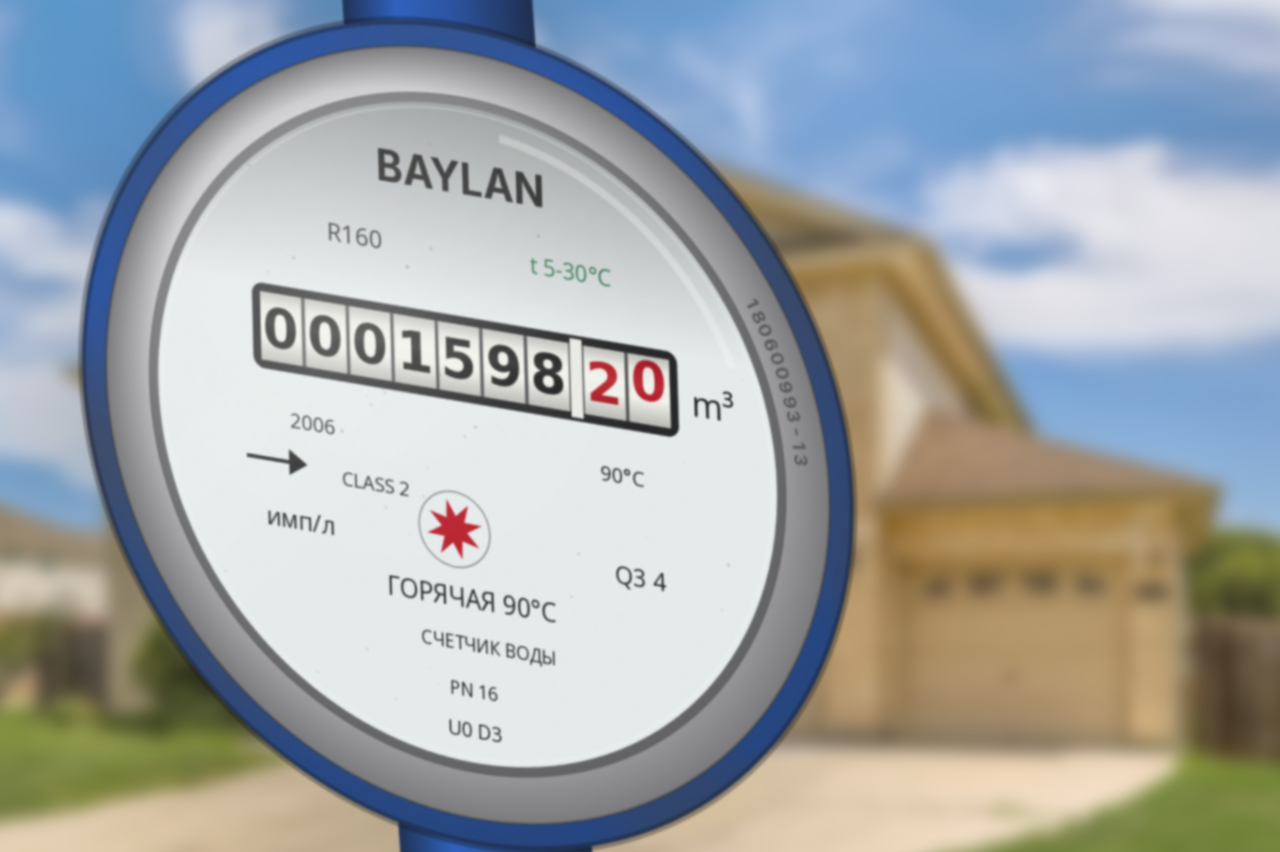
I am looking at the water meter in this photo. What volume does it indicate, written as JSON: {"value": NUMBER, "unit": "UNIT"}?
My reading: {"value": 1598.20, "unit": "m³"}
